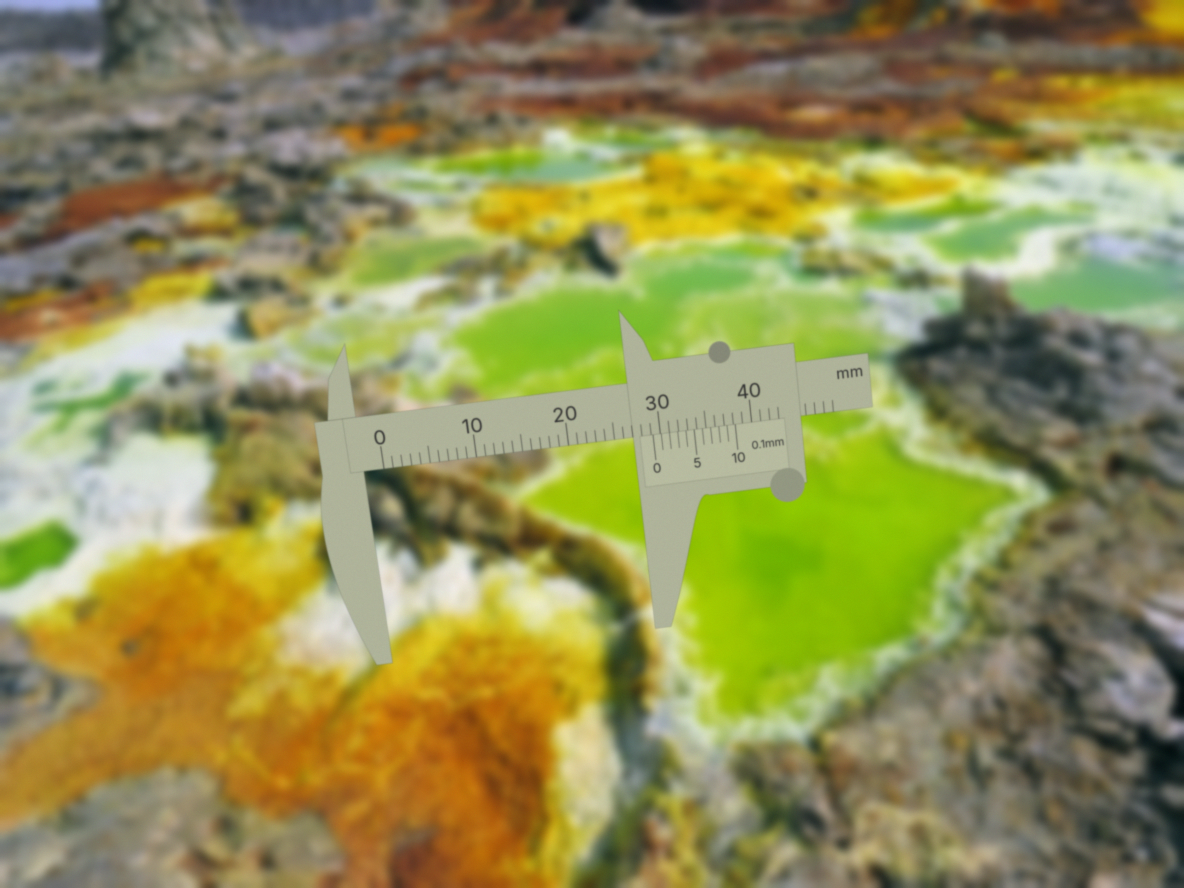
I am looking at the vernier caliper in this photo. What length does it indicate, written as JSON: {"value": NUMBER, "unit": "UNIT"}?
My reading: {"value": 29.2, "unit": "mm"}
